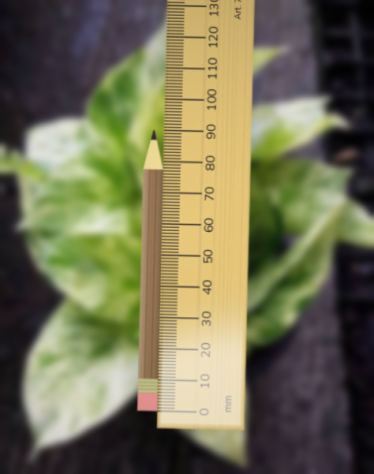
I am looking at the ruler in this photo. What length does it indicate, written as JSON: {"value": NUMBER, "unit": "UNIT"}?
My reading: {"value": 90, "unit": "mm"}
